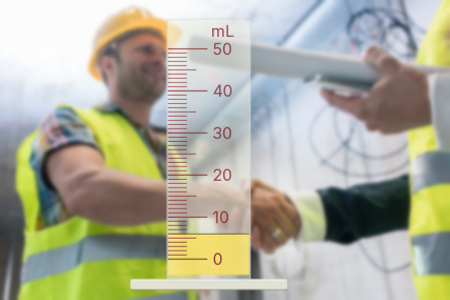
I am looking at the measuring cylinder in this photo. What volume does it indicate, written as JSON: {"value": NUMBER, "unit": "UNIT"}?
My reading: {"value": 6, "unit": "mL"}
